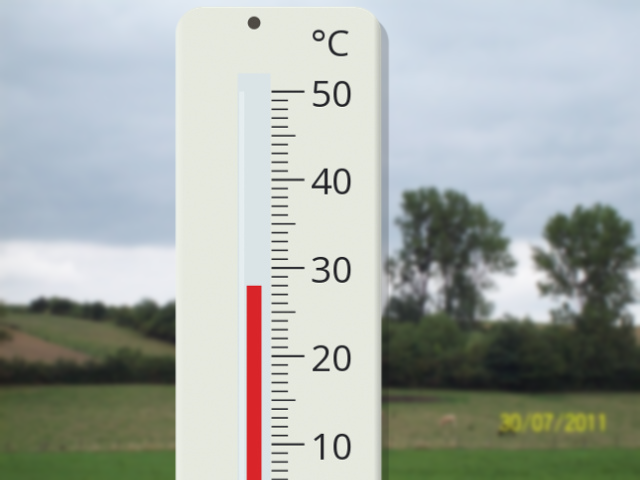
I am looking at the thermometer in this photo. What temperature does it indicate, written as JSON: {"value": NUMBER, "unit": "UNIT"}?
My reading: {"value": 28, "unit": "°C"}
